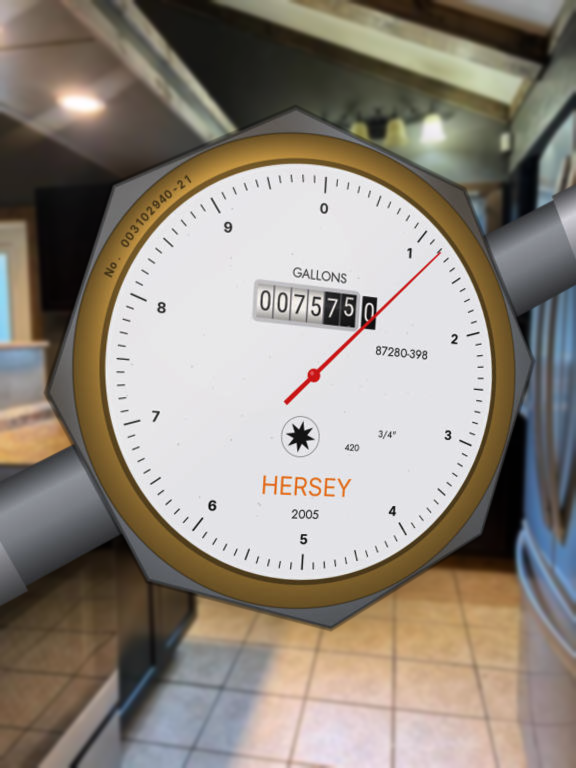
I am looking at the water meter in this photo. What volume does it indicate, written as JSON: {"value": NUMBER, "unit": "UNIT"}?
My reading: {"value": 75751.2, "unit": "gal"}
